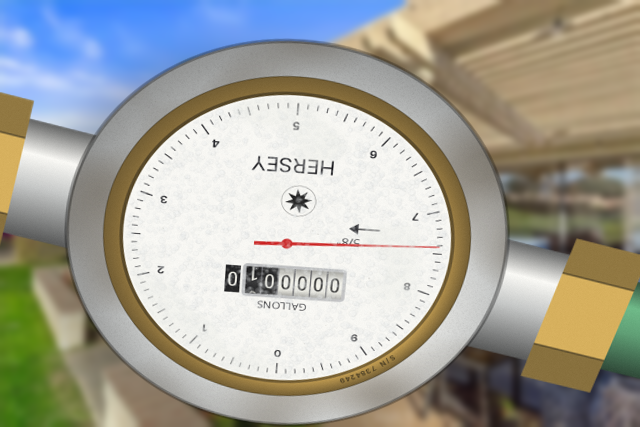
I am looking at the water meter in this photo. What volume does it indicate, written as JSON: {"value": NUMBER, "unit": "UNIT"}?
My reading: {"value": 7.4, "unit": "gal"}
